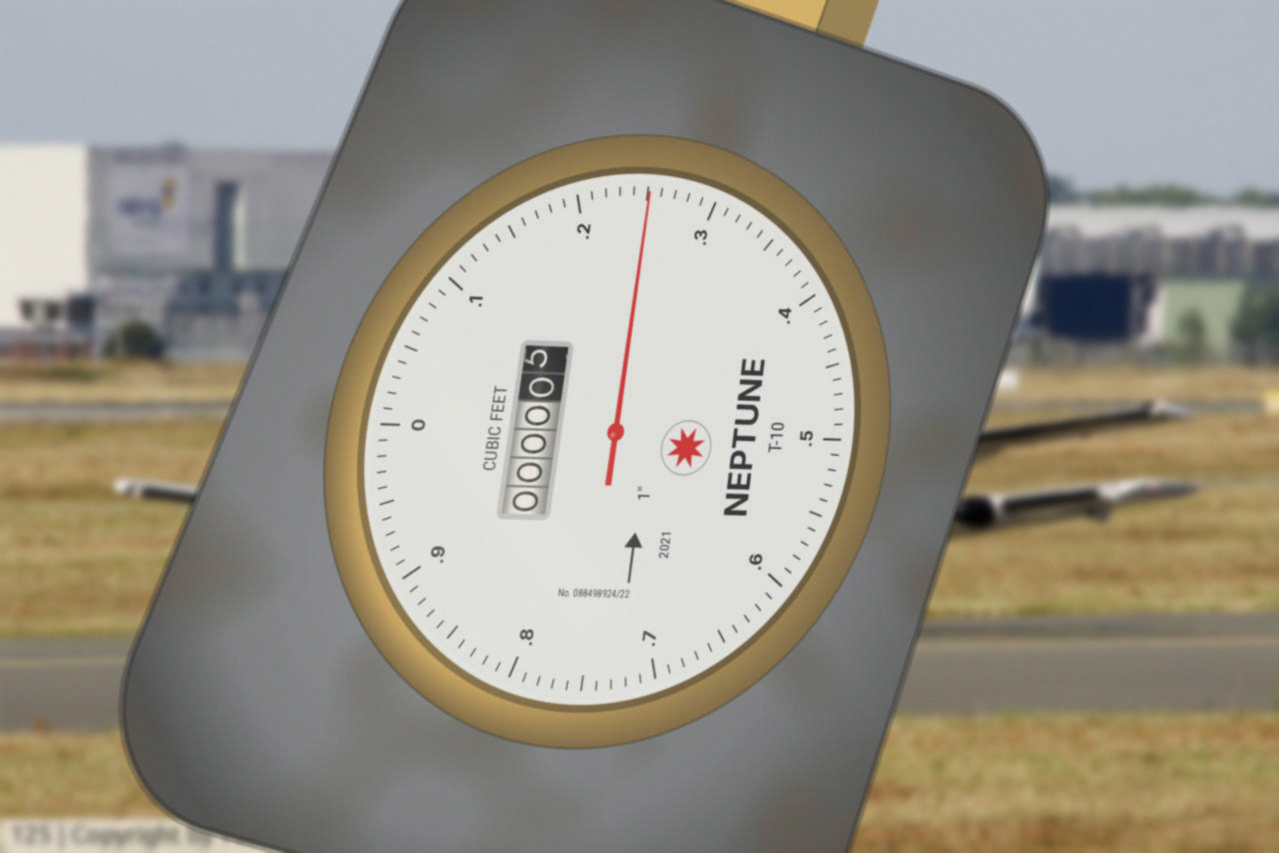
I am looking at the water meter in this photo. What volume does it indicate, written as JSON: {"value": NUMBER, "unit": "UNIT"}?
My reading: {"value": 5.25, "unit": "ft³"}
